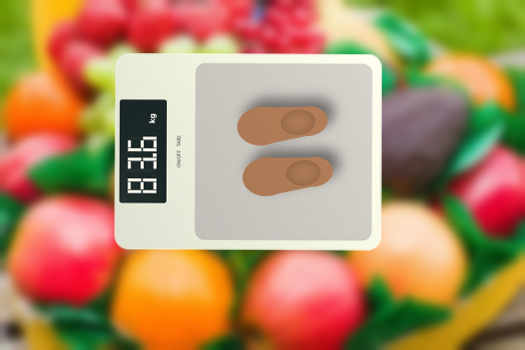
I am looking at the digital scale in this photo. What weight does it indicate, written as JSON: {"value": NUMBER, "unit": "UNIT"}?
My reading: {"value": 83.6, "unit": "kg"}
